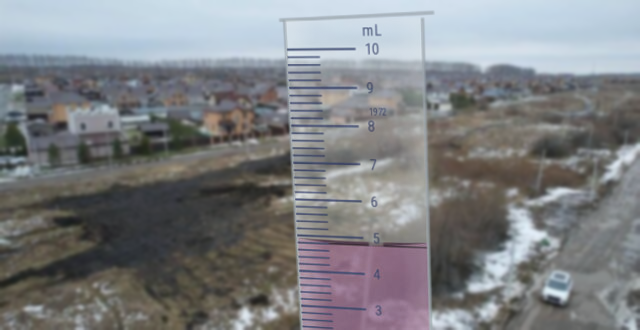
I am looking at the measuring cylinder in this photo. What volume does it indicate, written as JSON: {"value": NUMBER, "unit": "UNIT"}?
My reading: {"value": 4.8, "unit": "mL"}
